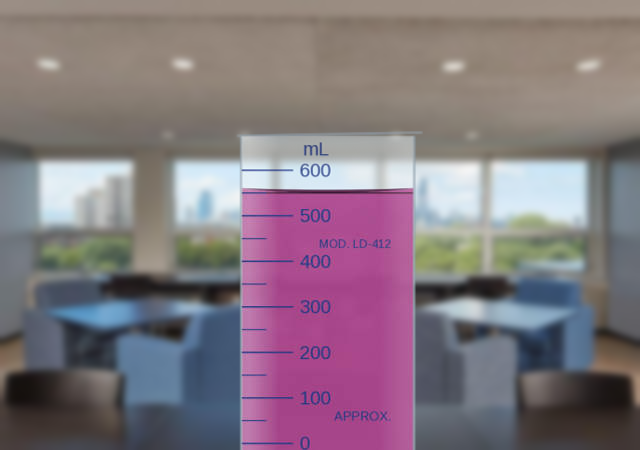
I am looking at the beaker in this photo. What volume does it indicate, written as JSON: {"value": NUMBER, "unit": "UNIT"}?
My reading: {"value": 550, "unit": "mL"}
